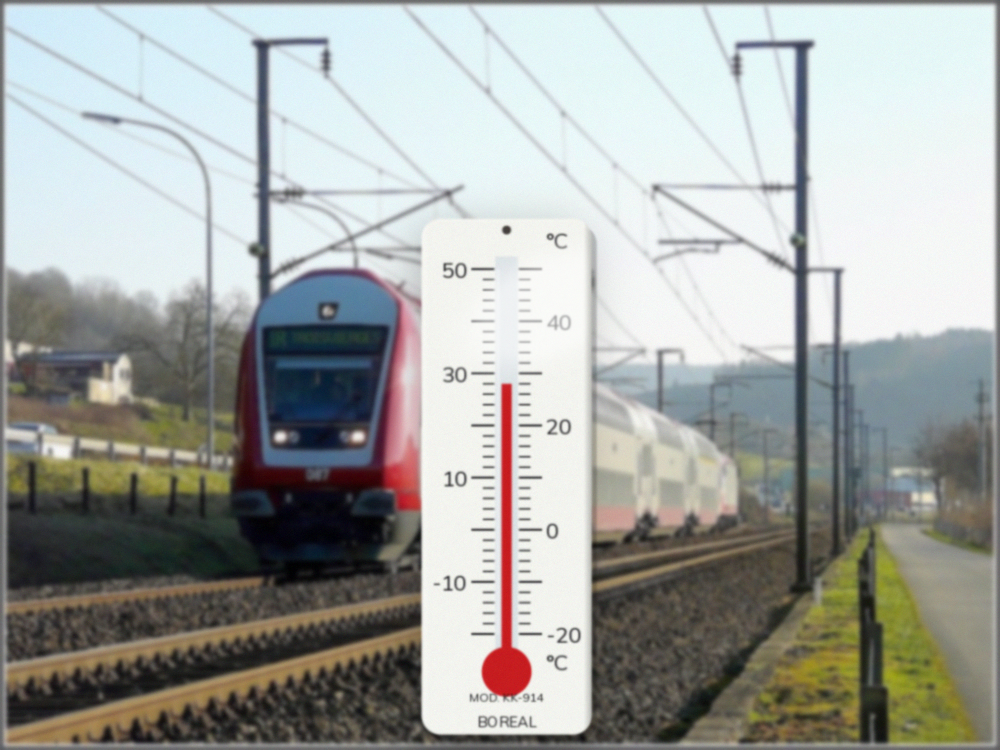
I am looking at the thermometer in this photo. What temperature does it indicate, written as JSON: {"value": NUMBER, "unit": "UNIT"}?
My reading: {"value": 28, "unit": "°C"}
